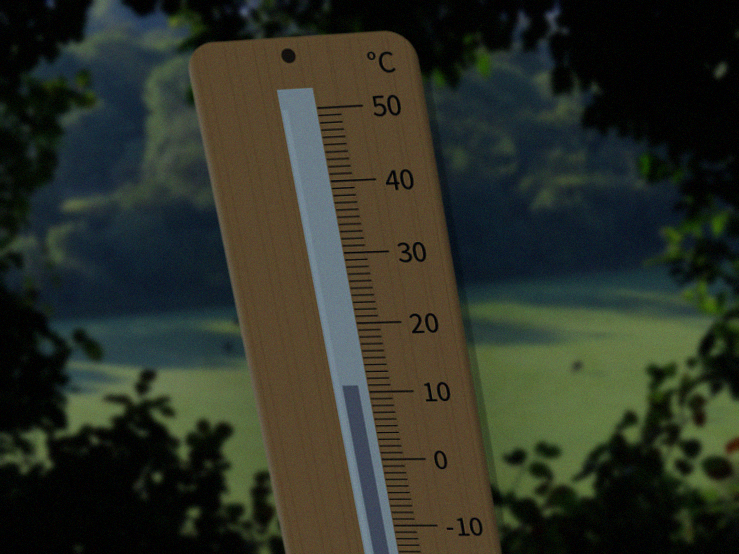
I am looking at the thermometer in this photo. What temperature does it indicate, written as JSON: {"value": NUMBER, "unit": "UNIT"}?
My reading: {"value": 11, "unit": "°C"}
